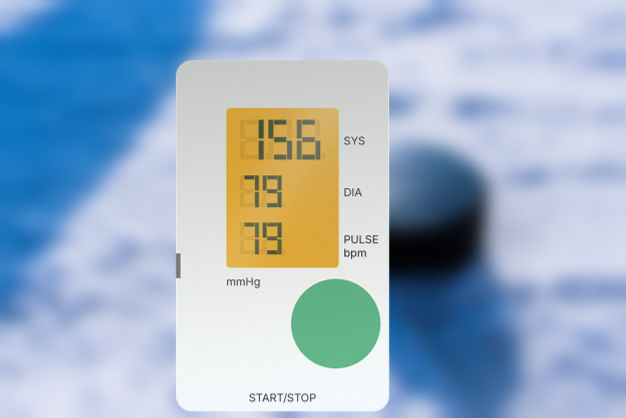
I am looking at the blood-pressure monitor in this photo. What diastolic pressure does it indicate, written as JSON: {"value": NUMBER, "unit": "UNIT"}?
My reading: {"value": 79, "unit": "mmHg"}
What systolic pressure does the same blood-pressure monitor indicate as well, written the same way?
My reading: {"value": 156, "unit": "mmHg"}
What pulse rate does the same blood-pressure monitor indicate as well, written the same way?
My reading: {"value": 79, "unit": "bpm"}
